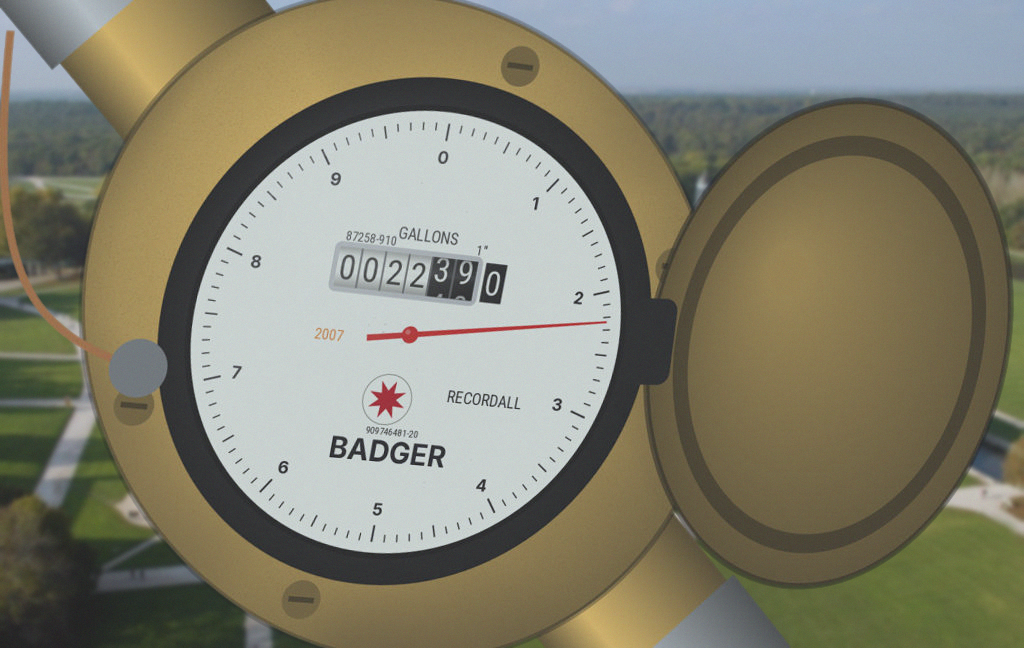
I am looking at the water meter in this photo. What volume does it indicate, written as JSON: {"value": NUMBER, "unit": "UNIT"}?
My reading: {"value": 22392.2, "unit": "gal"}
